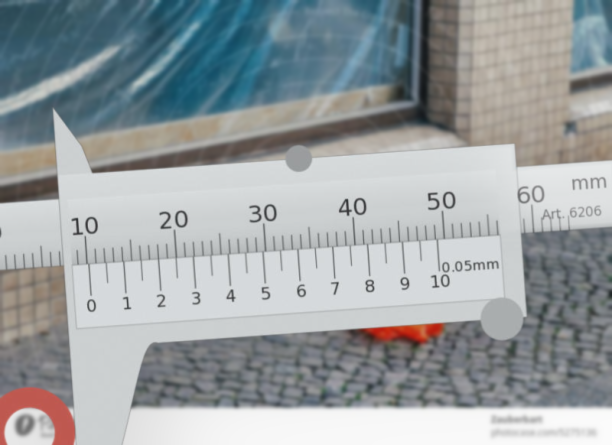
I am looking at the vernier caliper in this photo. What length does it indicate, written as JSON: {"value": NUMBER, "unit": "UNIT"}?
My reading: {"value": 10.2, "unit": "mm"}
